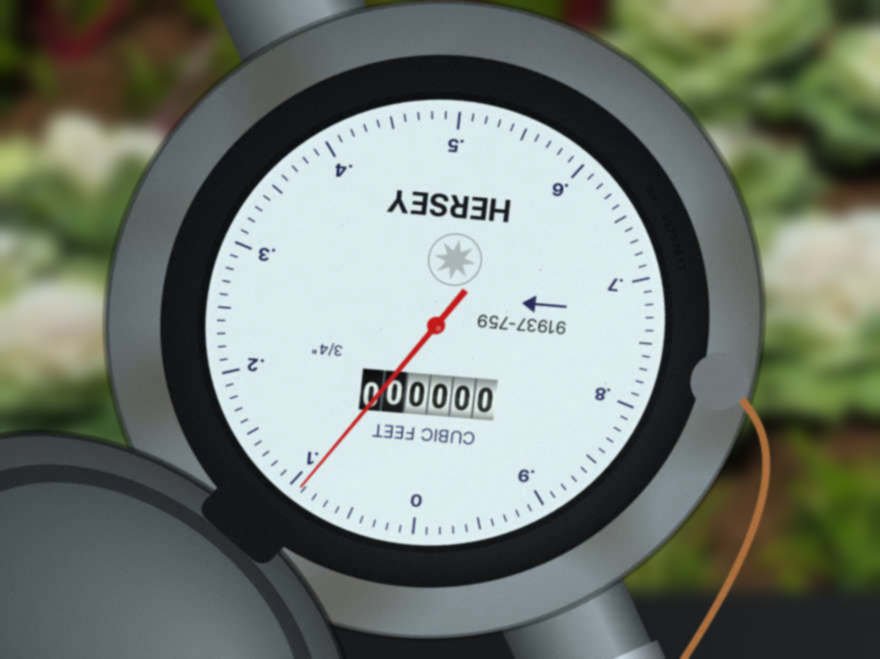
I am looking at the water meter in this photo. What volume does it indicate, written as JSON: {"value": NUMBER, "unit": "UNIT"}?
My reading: {"value": 0.09, "unit": "ft³"}
